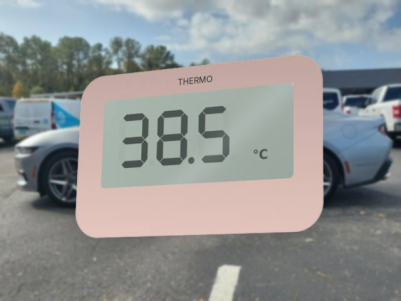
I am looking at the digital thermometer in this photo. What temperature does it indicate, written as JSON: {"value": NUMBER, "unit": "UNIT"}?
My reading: {"value": 38.5, "unit": "°C"}
